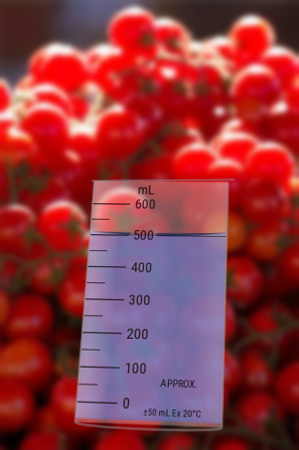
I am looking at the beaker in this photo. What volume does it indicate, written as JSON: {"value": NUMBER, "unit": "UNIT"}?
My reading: {"value": 500, "unit": "mL"}
